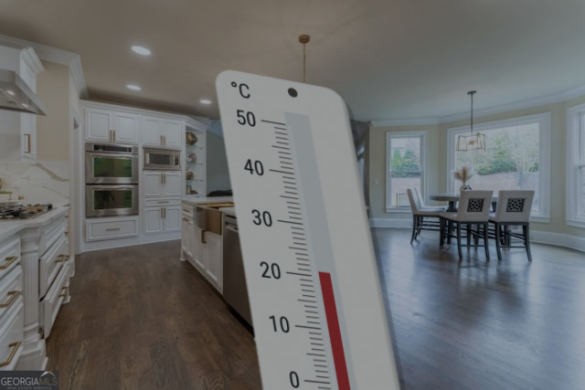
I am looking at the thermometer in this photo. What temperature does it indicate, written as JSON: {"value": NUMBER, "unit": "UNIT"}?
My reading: {"value": 21, "unit": "°C"}
